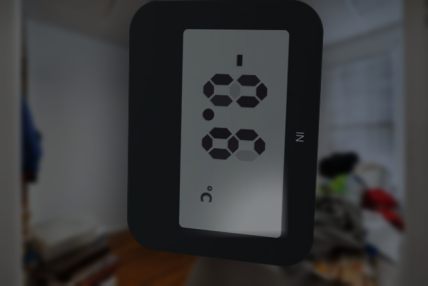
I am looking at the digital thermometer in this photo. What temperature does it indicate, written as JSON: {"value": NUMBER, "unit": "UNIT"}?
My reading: {"value": -0.6, "unit": "°C"}
